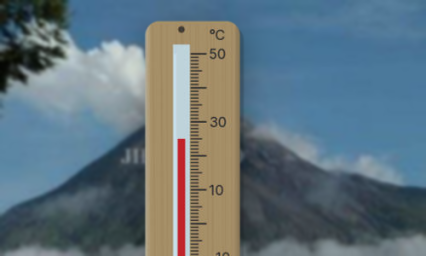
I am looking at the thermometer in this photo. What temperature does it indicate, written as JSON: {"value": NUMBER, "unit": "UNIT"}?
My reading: {"value": 25, "unit": "°C"}
